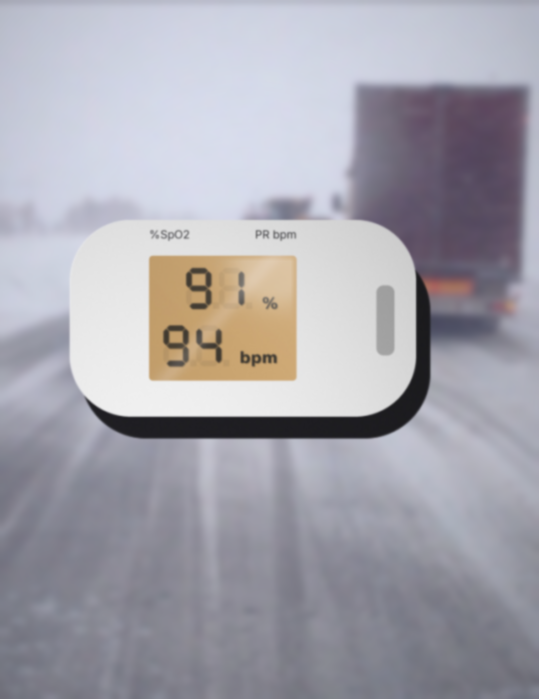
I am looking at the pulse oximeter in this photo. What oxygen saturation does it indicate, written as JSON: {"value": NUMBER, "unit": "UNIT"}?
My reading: {"value": 91, "unit": "%"}
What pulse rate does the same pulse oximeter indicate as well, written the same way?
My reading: {"value": 94, "unit": "bpm"}
